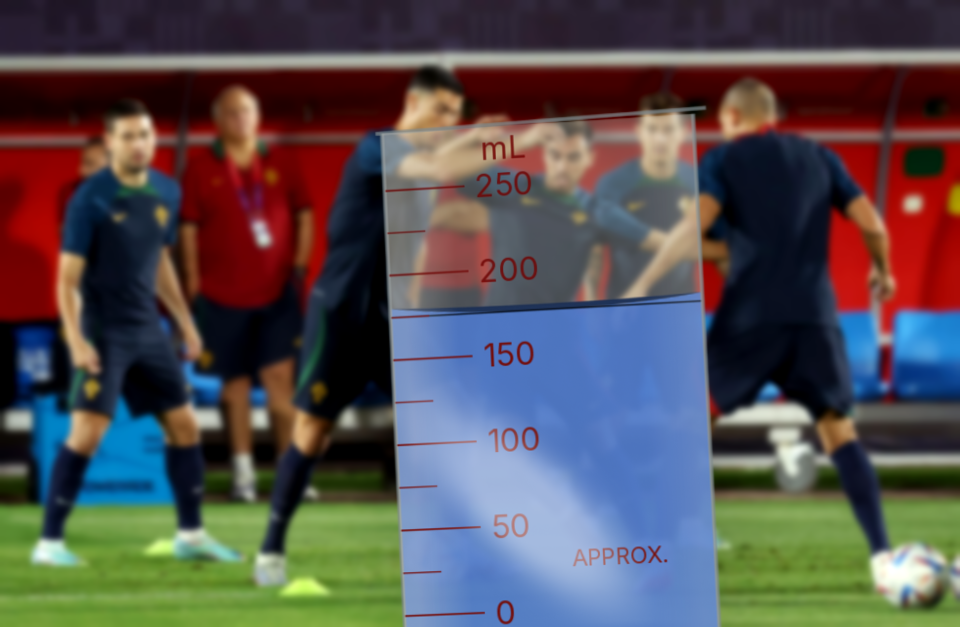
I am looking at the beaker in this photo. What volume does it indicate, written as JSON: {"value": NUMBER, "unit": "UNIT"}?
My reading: {"value": 175, "unit": "mL"}
